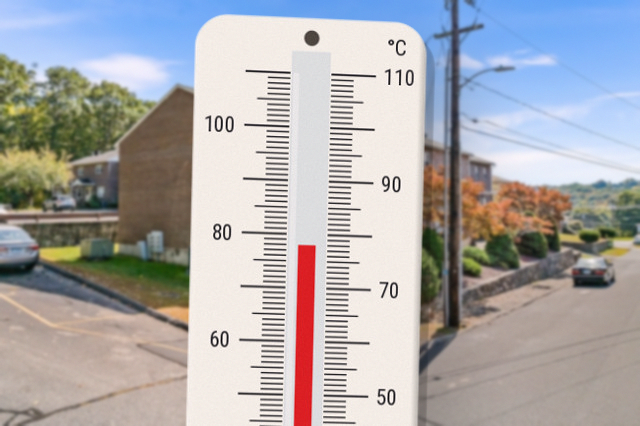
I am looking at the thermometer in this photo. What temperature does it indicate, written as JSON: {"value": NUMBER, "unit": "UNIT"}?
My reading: {"value": 78, "unit": "°C"}
